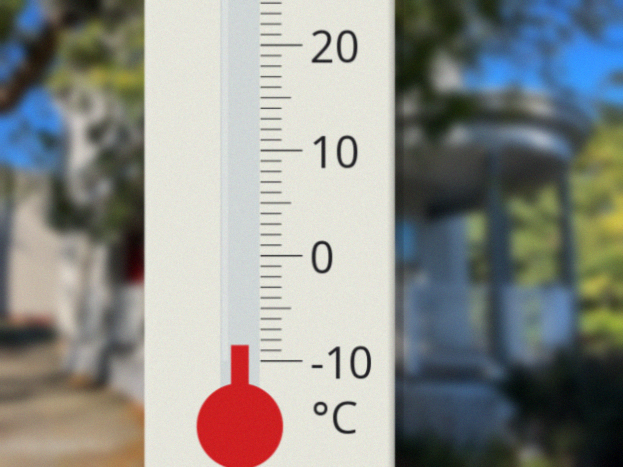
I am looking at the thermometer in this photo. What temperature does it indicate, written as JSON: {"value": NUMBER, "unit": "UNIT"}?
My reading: {"value": -8.5, "unit": "°C"}
